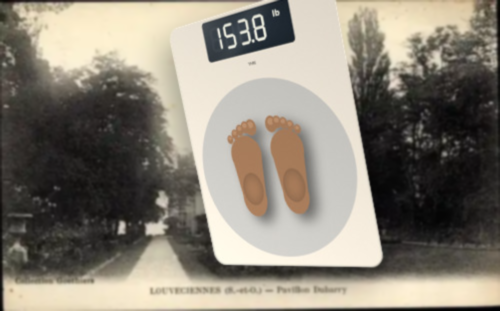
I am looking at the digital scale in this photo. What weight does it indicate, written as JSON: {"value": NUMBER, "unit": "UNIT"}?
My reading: {"value": 153.8, "unit": "lb"}
